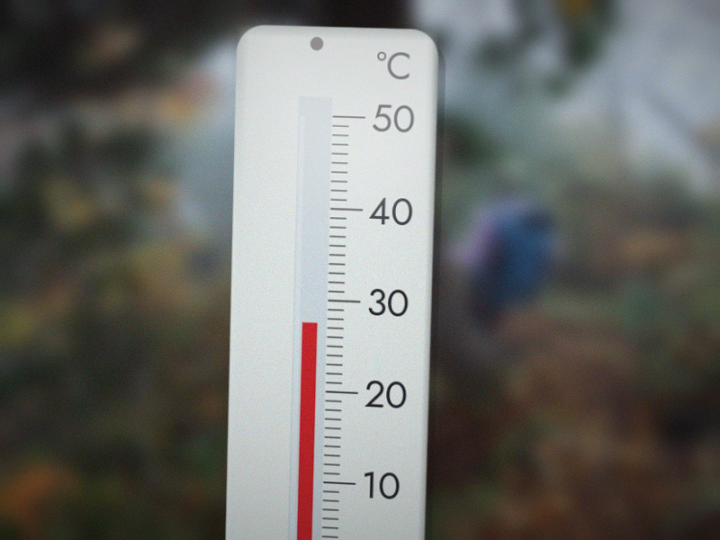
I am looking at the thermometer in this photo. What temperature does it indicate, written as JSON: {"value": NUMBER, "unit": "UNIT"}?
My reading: {"value": 27.5, "unit": "°C"}
